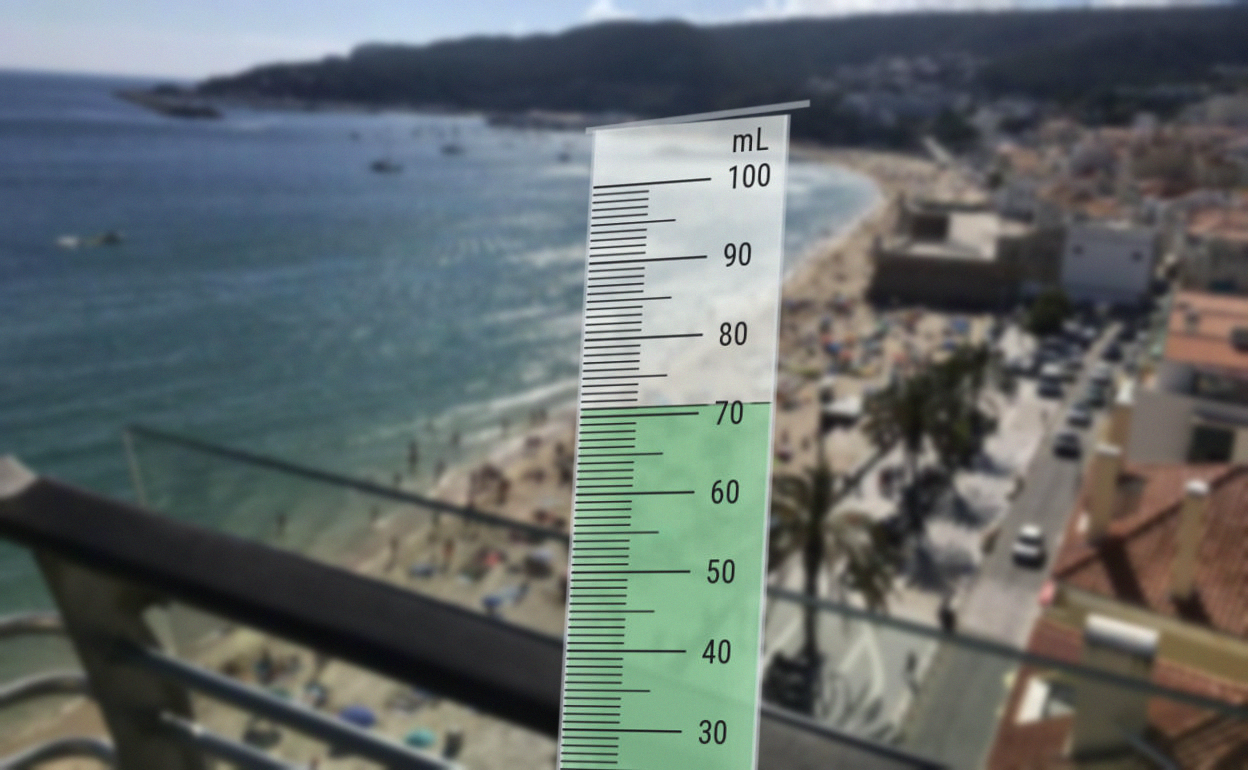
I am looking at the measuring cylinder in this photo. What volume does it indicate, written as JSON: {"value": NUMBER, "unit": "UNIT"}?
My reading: {"value": 71, "unit": "mL"}
